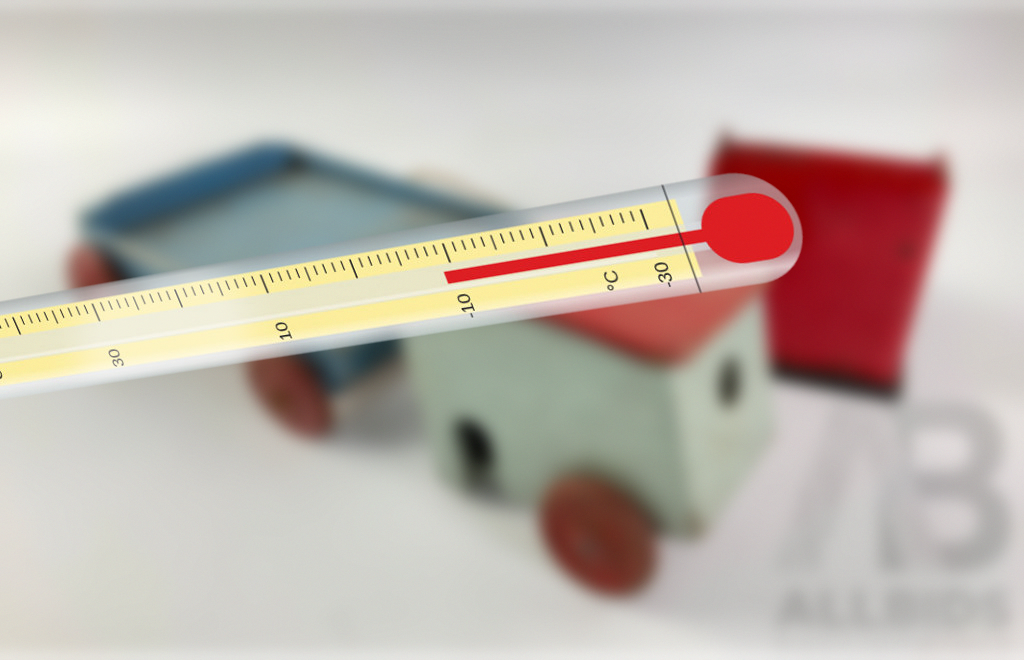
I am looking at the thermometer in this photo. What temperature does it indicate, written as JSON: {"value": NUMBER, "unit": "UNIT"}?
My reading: {"value": -9, "unit": "°C"}
